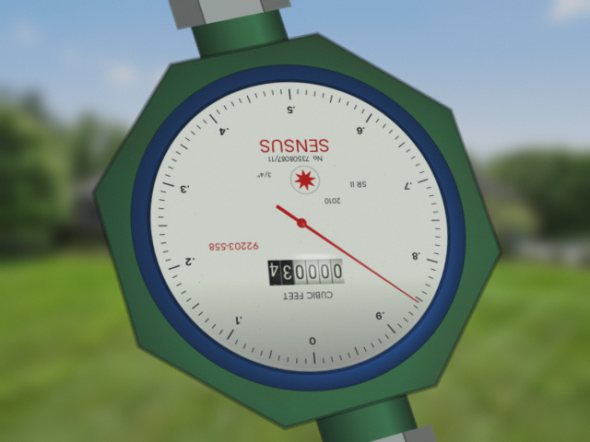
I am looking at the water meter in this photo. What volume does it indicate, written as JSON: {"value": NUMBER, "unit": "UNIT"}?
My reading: {"value": 33.85, "unit": "ft³"}
